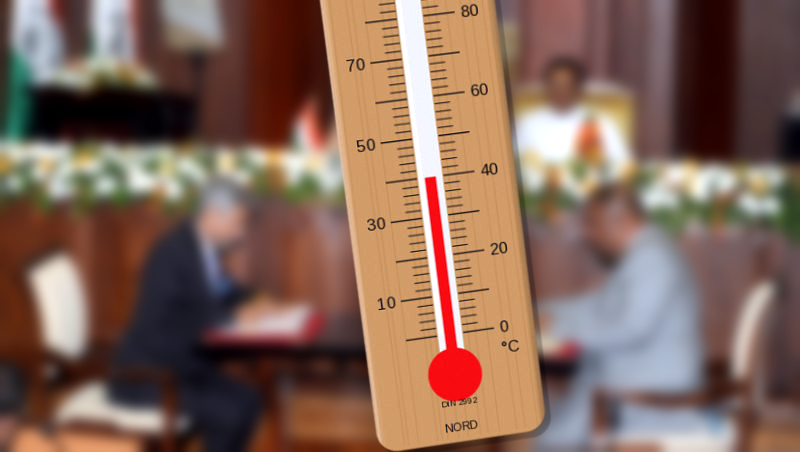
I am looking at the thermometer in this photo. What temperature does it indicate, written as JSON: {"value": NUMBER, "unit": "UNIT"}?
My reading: {"value": 40, "unit": "°C"}
